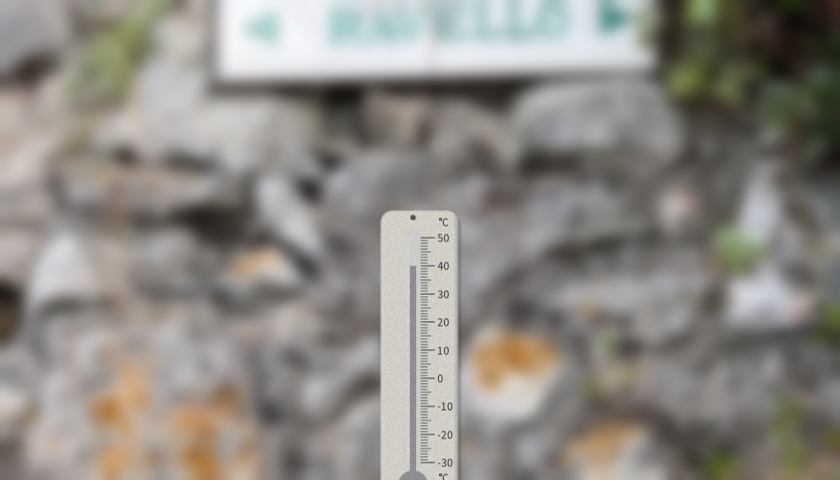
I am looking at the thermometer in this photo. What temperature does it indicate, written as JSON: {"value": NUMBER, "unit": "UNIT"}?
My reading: {"value": 40, "unit": "°C"}
